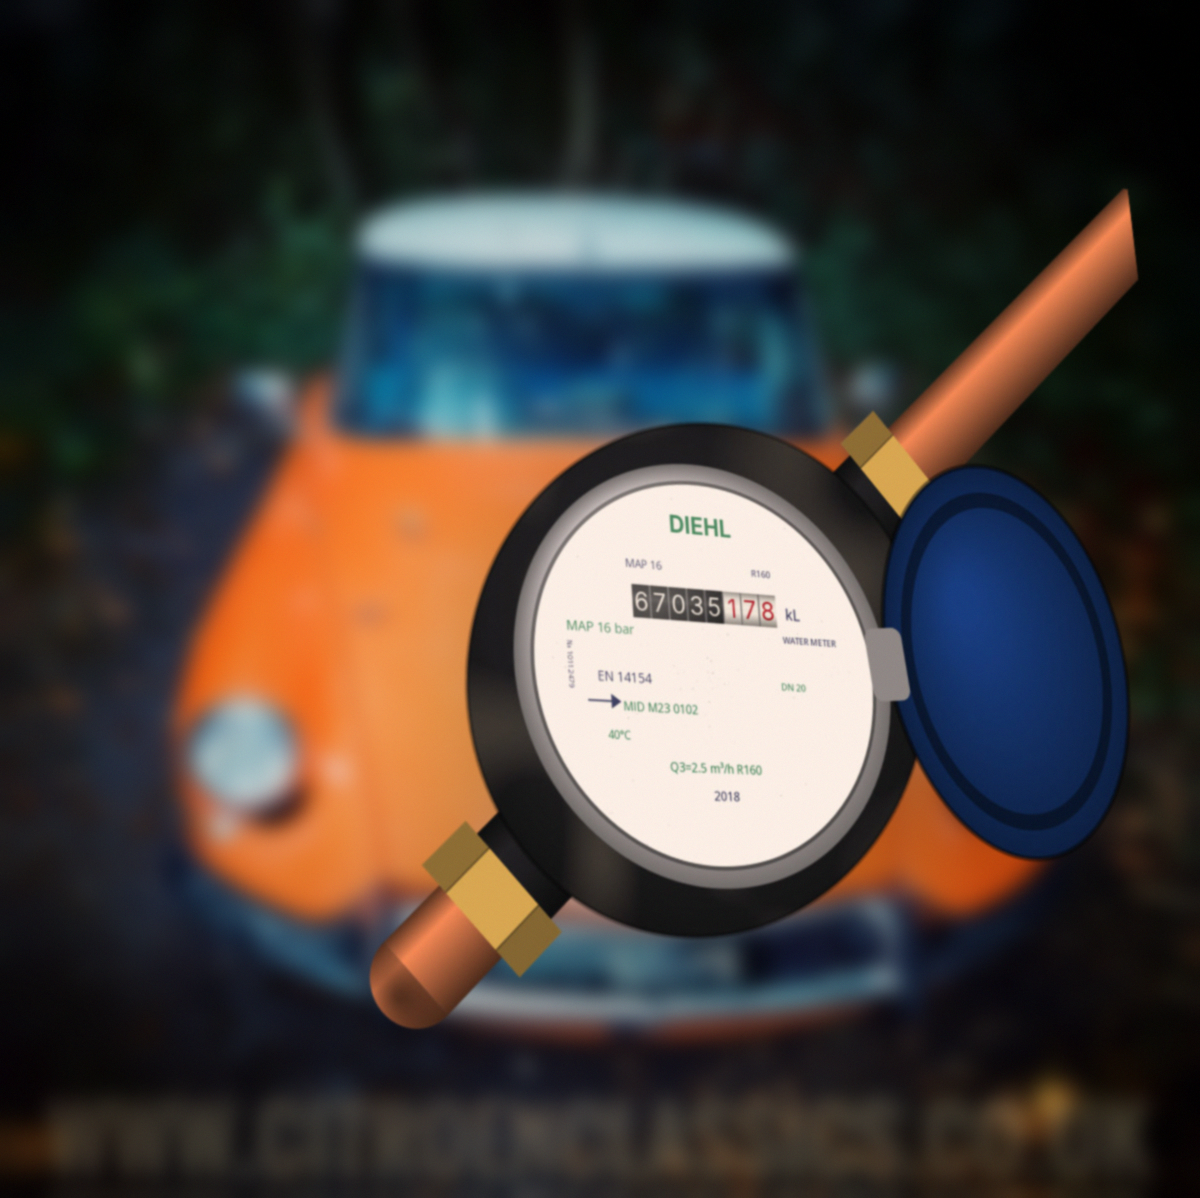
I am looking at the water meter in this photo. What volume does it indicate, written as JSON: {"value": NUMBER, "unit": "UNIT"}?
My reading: {"value": 67035.178, "unit": "kL"}
